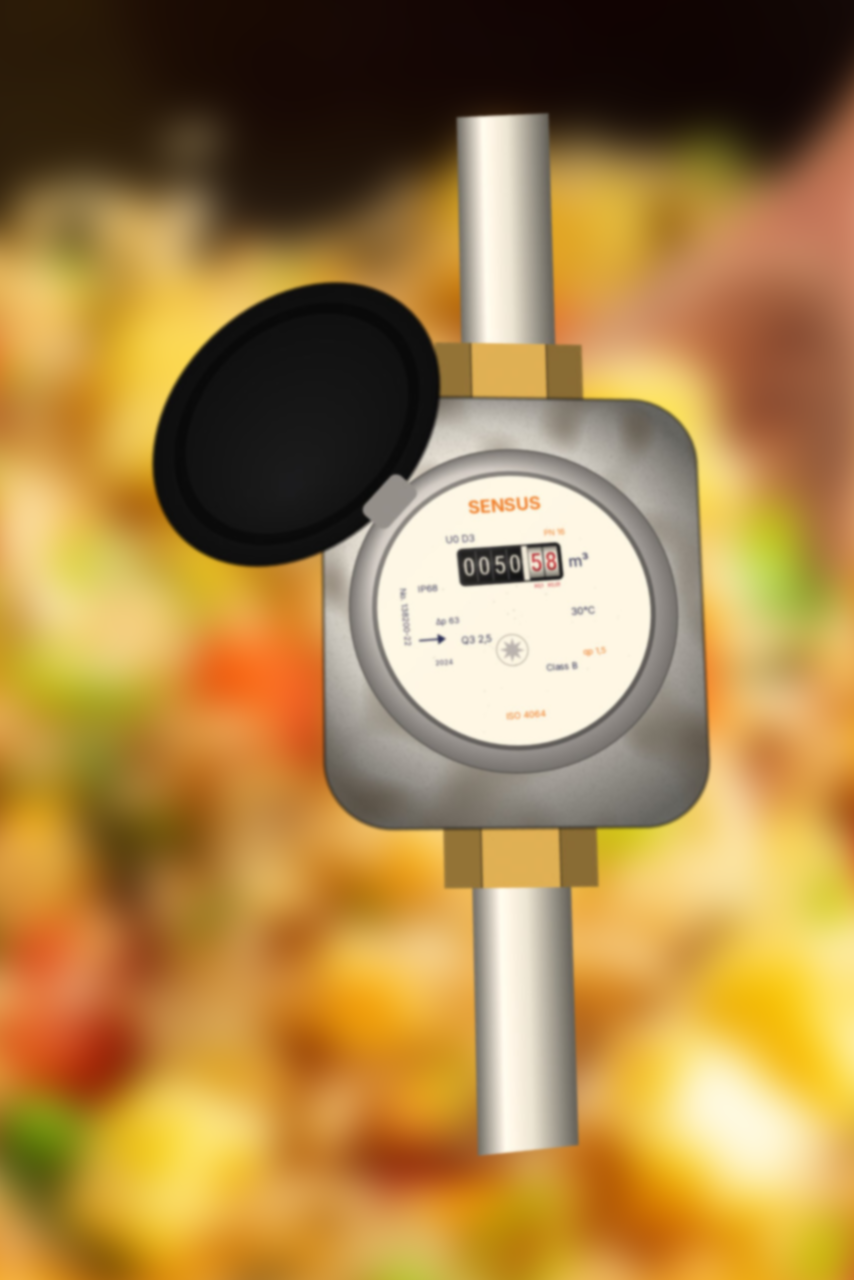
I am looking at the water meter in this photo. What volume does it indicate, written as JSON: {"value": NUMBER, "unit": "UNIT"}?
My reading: {"value": 50.58, "unit": "m³"}
